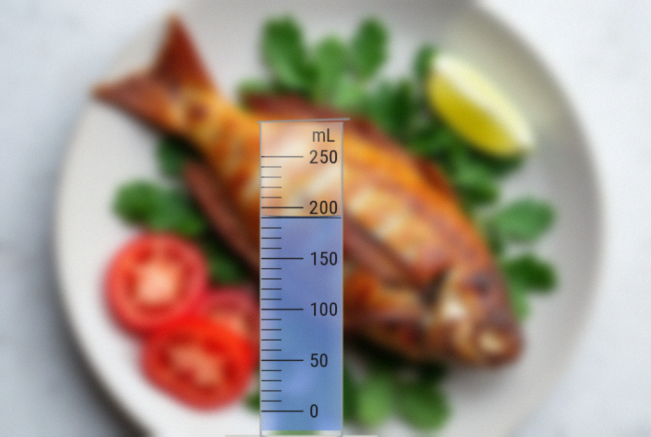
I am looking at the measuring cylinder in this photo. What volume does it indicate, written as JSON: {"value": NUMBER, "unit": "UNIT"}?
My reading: {"value": 190, "unit": "mL"}
